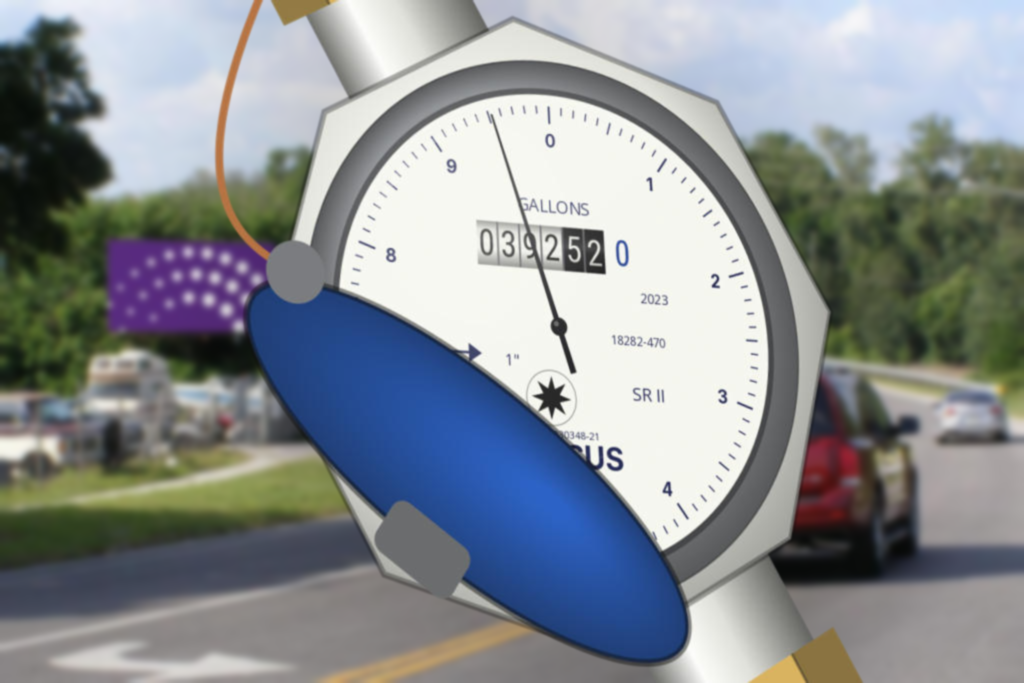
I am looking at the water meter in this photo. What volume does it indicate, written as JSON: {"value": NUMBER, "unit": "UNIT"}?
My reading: {"value": 392519.5, "unit": "gal"}
